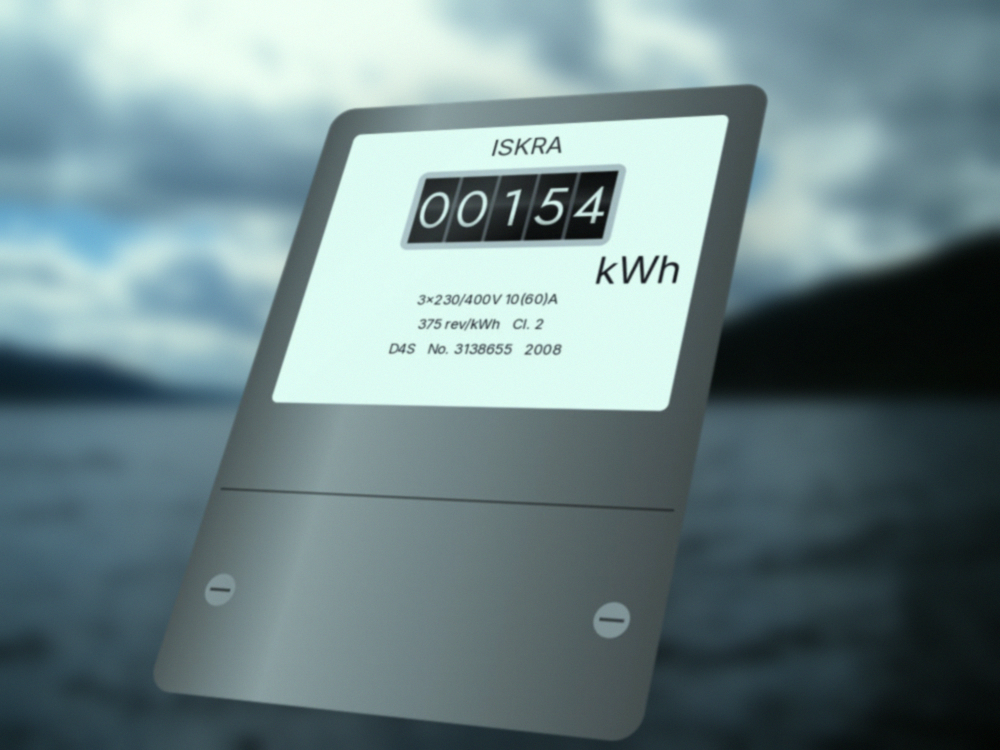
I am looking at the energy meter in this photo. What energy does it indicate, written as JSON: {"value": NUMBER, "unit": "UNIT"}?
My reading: {"value": 154, "unit": "kWh"}
